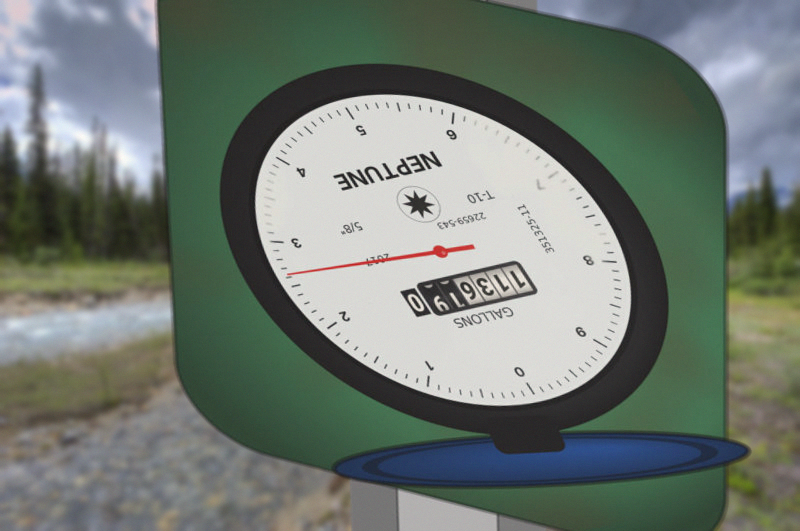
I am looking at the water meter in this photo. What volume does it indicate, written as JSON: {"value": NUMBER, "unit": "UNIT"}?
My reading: {"value": 1136192.6, "unit": "gal"}
